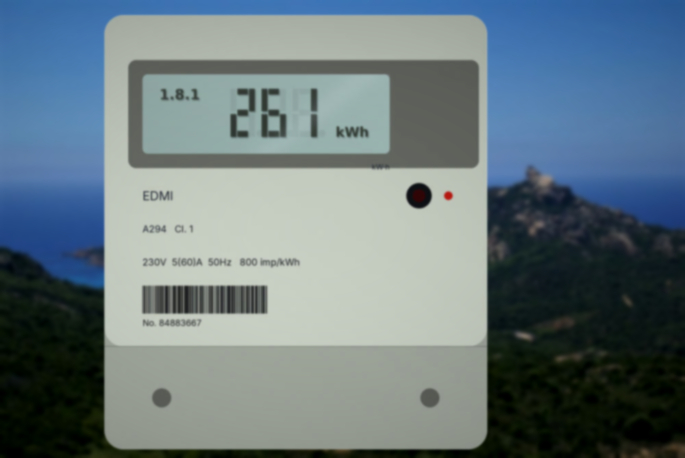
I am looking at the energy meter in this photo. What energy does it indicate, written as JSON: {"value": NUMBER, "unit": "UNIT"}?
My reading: {"value": 261, "unit": "kWh"}
